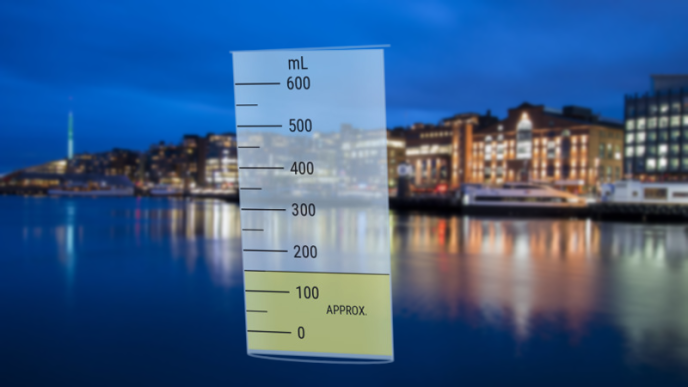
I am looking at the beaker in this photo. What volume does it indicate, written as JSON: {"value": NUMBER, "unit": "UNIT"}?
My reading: {"value": 150, "unit": "mL"}
